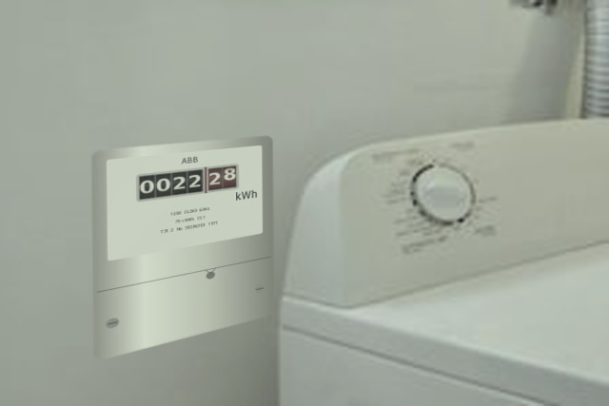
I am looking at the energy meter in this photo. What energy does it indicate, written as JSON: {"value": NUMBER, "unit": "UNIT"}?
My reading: {"value": 22.28, "unit": "kWh"}
